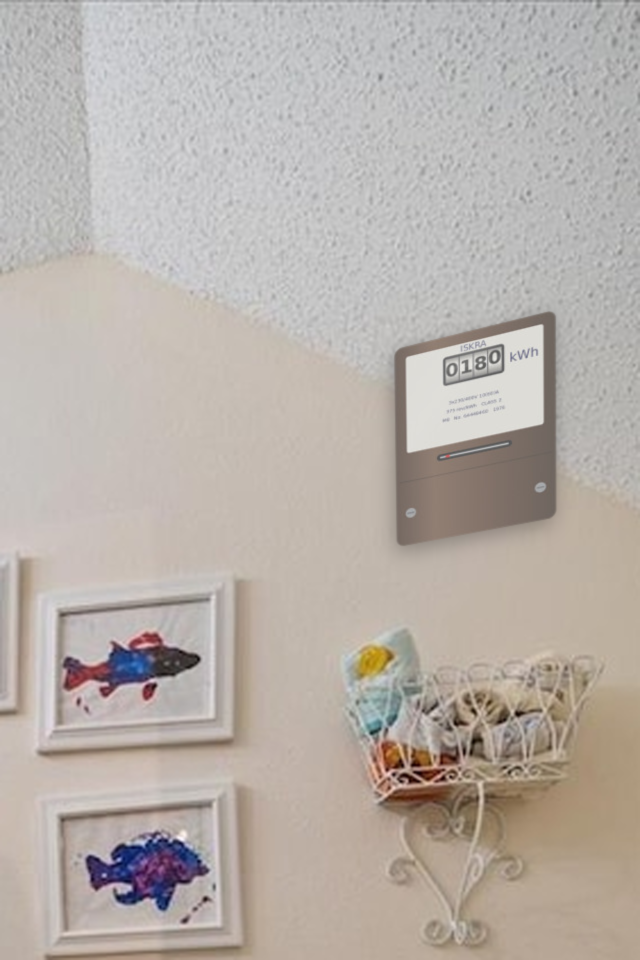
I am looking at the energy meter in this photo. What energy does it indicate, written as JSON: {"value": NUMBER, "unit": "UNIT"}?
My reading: {"value": 180, "unit": "kWh"}
